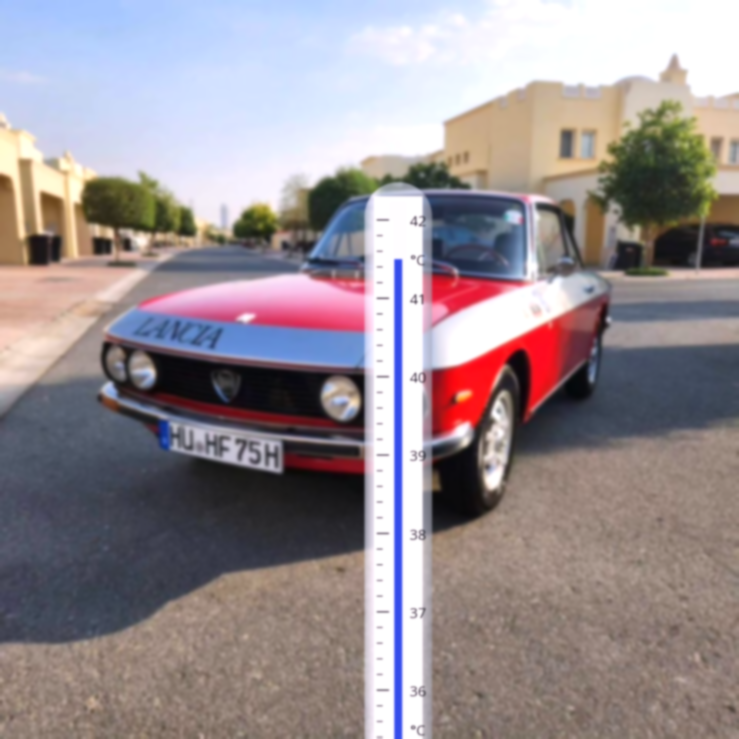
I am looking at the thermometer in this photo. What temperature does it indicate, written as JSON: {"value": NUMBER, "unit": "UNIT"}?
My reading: {"value": 41.5, "unit": "°C"}
